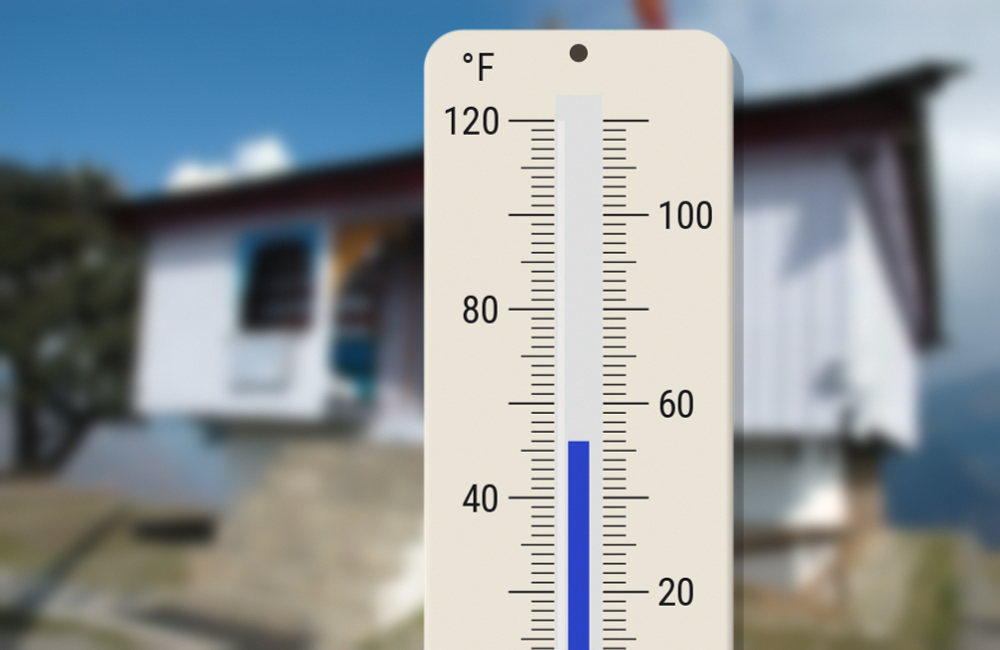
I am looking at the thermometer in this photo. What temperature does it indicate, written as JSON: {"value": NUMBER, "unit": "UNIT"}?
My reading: {"value": 52, "unit": "°F"}
